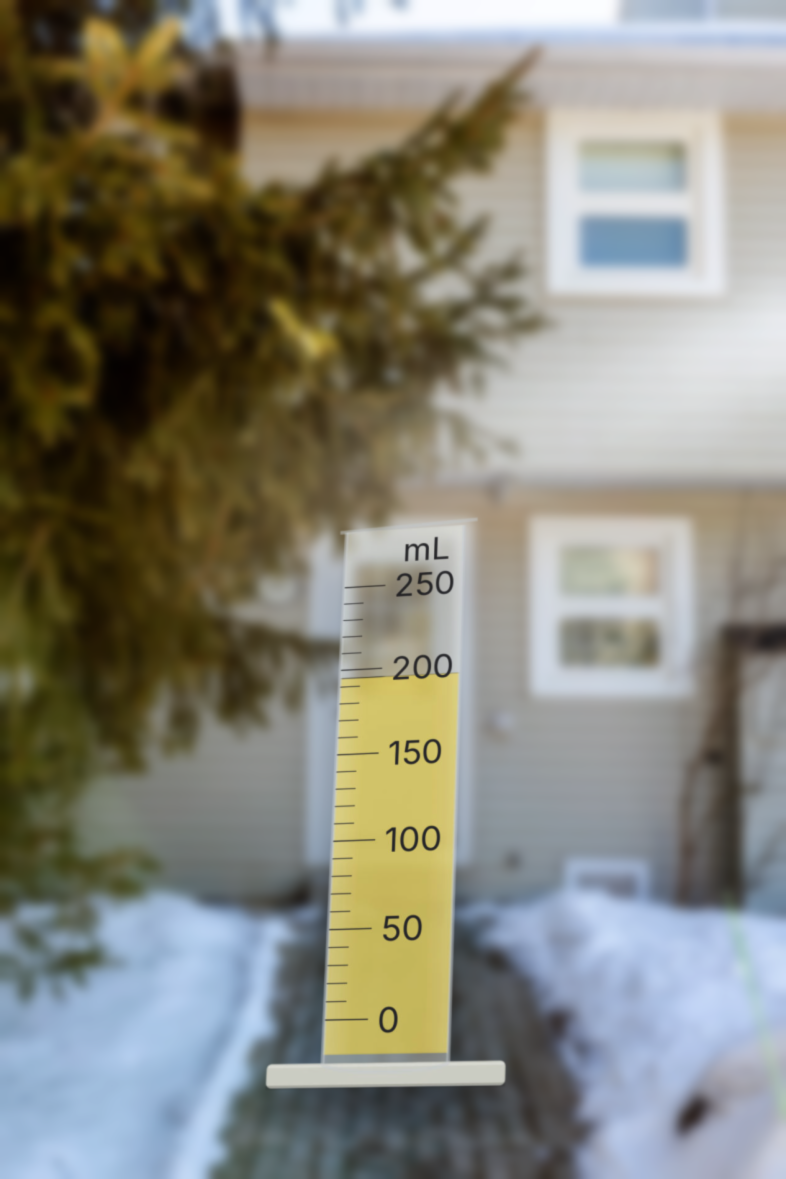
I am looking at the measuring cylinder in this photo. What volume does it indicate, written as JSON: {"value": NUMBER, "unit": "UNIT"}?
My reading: {"value": 195, "unit": "mL"}
